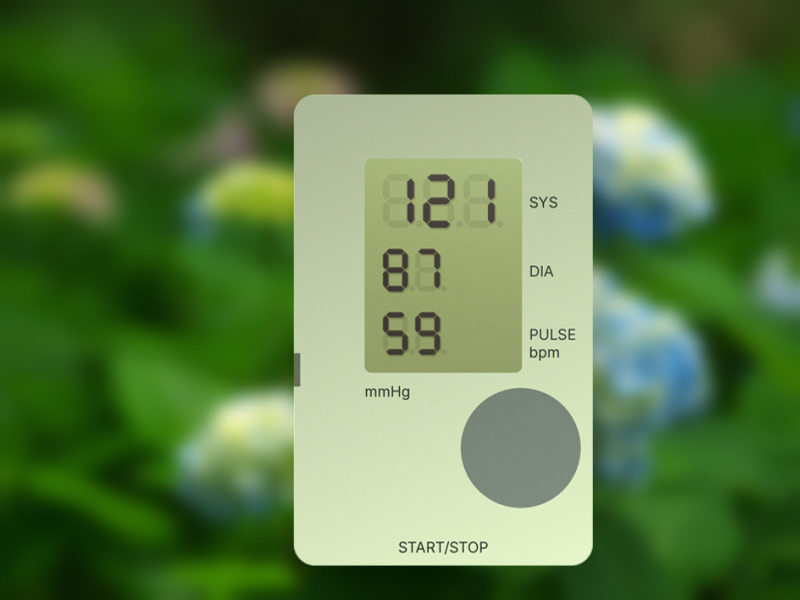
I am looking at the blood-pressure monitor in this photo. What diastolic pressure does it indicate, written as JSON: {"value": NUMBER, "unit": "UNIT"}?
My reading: {"value": 87, "unit": "mmHg"}
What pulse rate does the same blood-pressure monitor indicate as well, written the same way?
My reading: {"value": 59, "unit": "bpm"}
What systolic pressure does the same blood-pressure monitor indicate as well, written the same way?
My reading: {"value": 121, "unit": "mmHg"}
